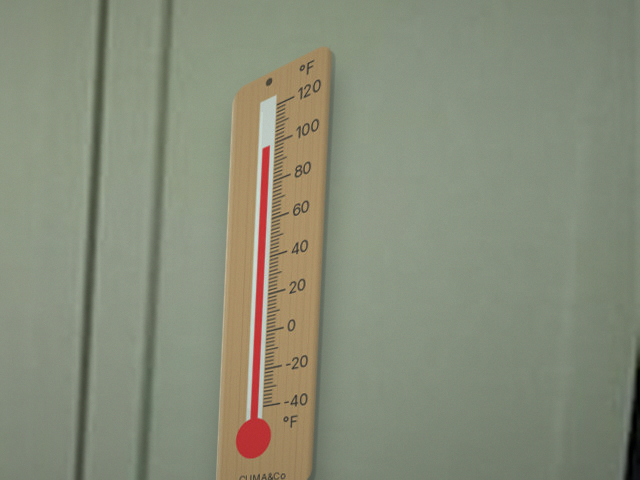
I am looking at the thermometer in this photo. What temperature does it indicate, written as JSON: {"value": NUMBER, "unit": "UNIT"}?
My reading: {"value": 100, "unit": "°F"}
